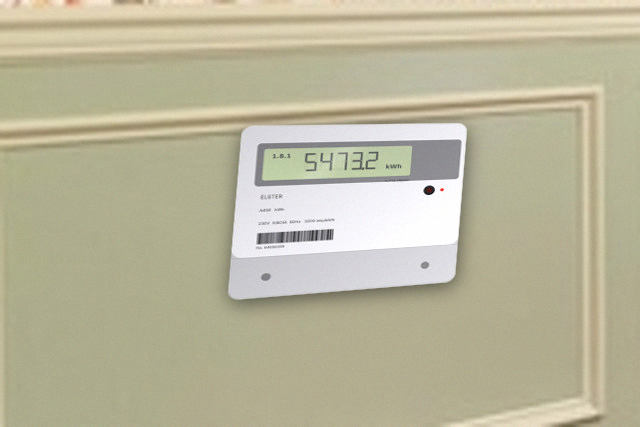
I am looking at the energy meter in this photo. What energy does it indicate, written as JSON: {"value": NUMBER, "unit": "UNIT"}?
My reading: {"value": 5473.2, "unit": "kWh"}
